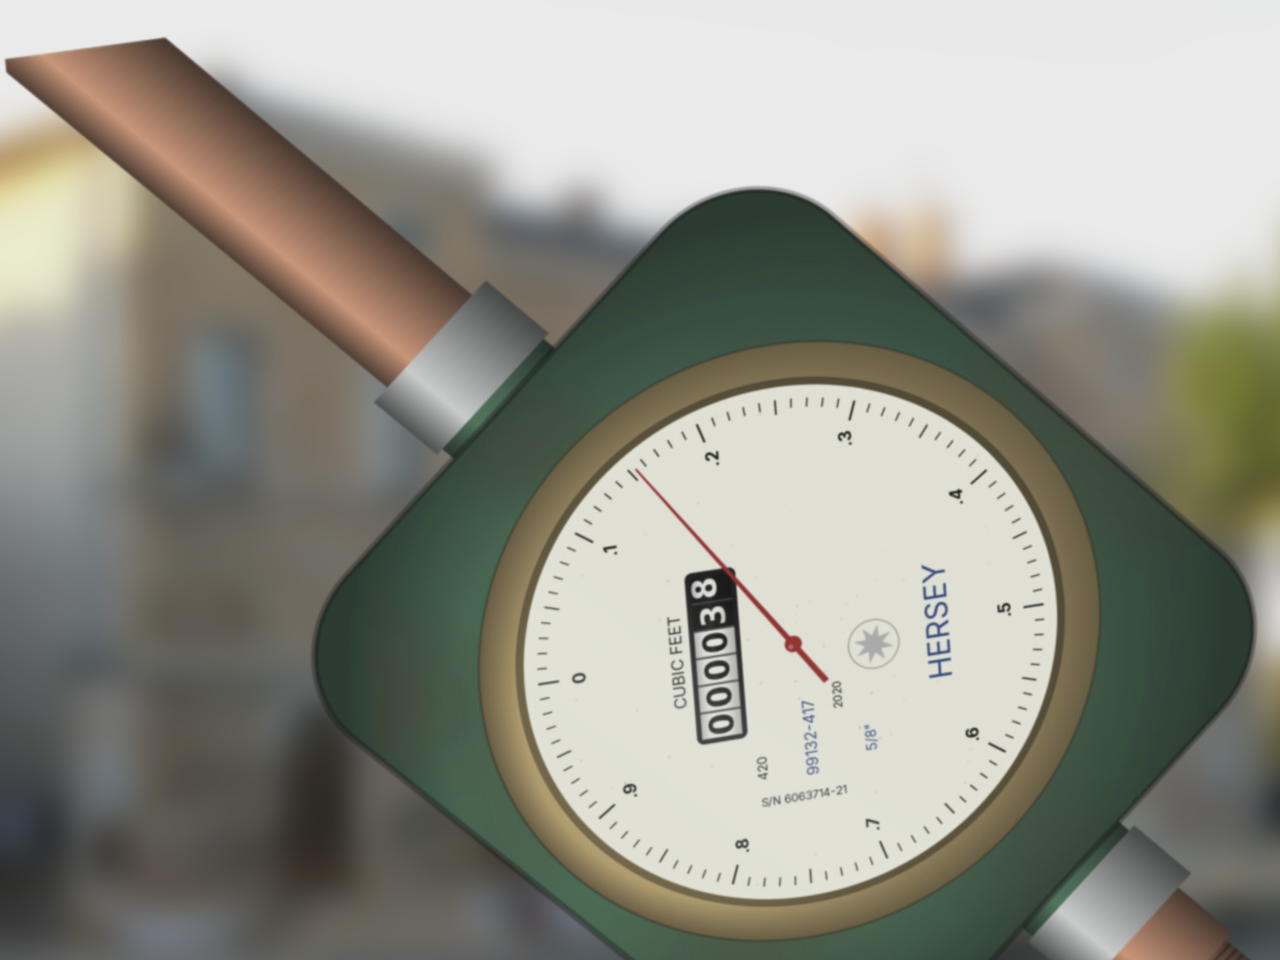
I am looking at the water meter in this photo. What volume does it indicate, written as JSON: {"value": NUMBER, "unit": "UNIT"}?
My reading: {"value": 38.15, "unit": "ft³"}
